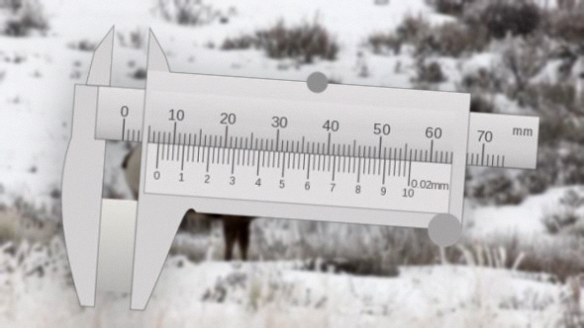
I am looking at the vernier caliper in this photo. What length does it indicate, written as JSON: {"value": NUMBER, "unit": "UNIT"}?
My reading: {"value": 7.0, "unit": "mm"}
